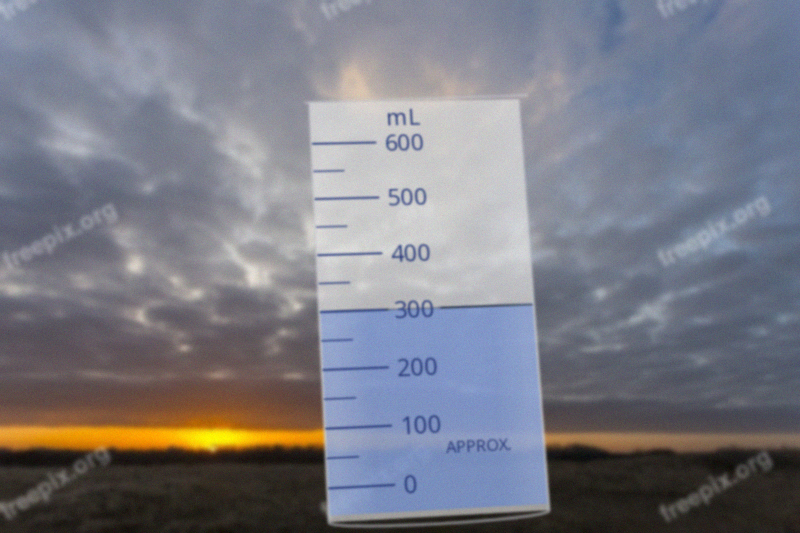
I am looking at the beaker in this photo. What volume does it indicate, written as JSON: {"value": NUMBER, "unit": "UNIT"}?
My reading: {"value": 300, "unit": "mL"}
